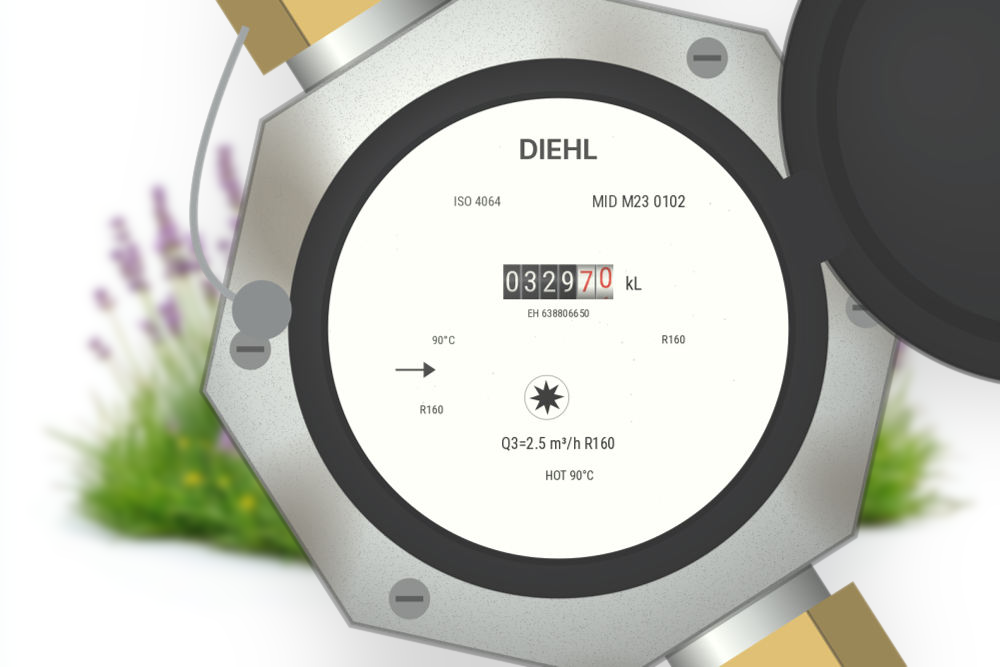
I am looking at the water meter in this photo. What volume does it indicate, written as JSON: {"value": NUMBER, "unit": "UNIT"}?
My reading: {"value": 329.70, "unit": "kL"}
